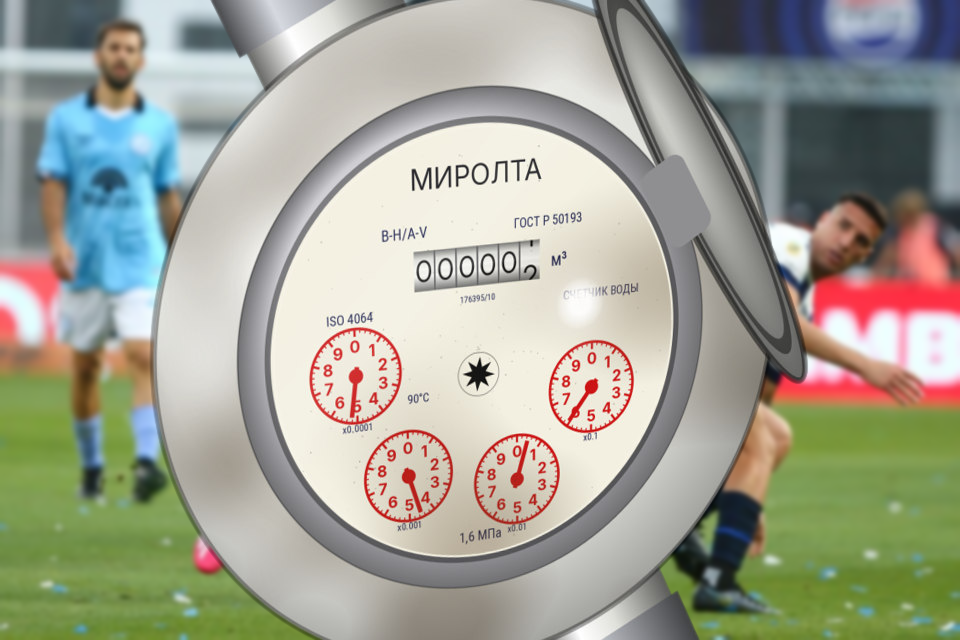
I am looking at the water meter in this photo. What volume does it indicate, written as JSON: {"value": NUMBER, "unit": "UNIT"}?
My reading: {"value": 1.6045, "unit": "m³"}
